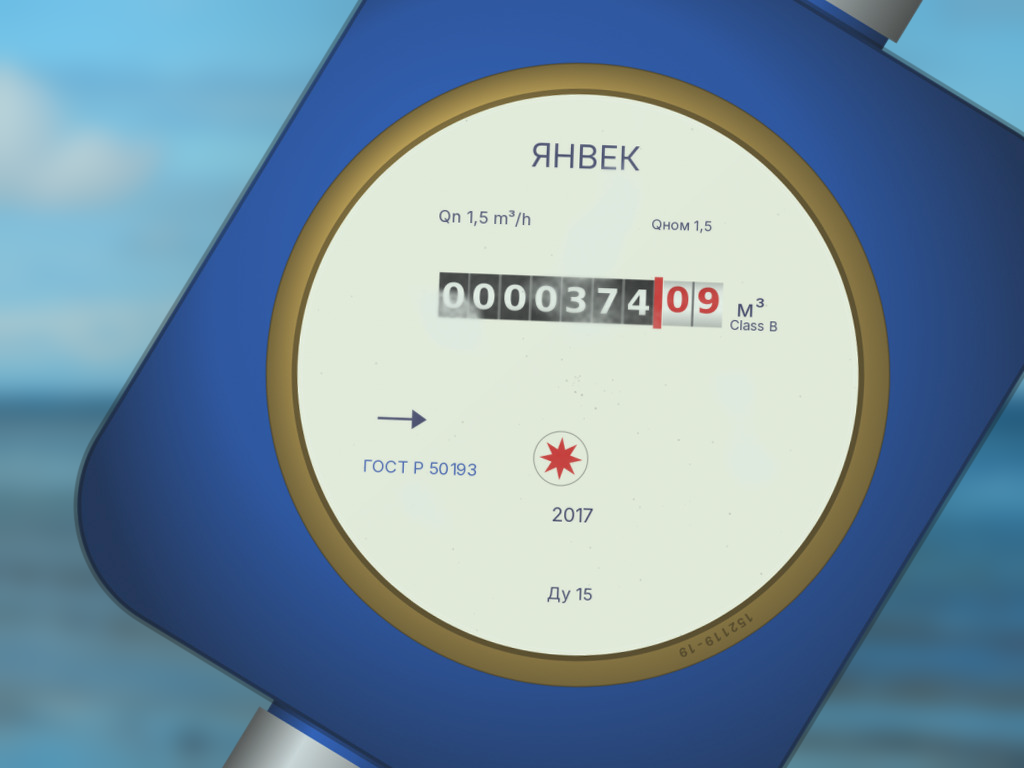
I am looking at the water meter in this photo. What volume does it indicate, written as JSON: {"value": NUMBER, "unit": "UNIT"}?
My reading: {"value": 374.09, "unit": "m³"}
